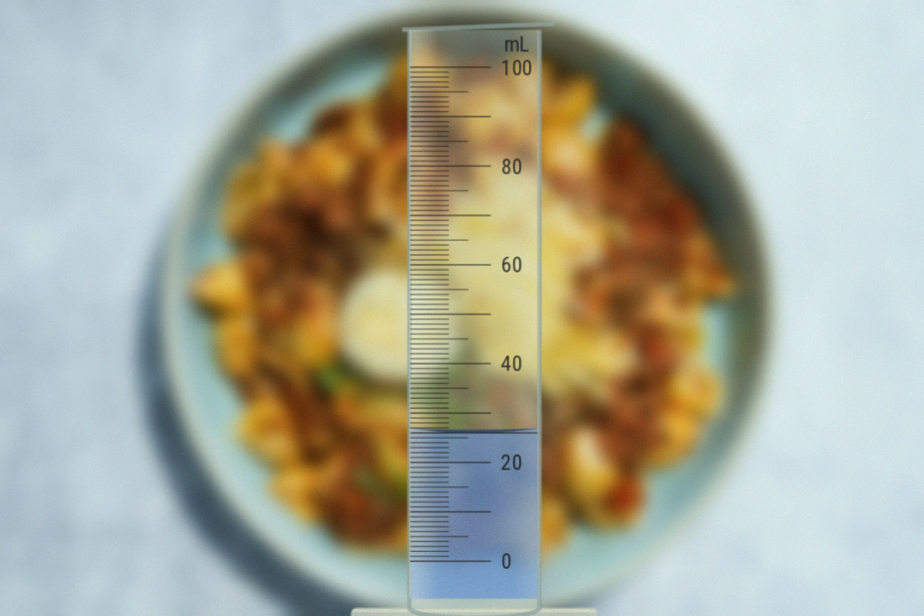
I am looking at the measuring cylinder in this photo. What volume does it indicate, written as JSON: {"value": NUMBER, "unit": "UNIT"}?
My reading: {"value": 26, "unit": "mL"}
